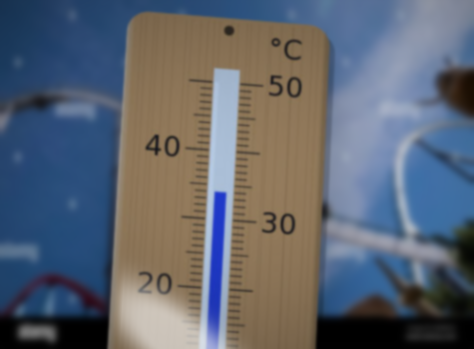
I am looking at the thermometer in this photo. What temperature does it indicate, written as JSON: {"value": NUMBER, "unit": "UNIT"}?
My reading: {"value": 34, "unit": "°C"}
